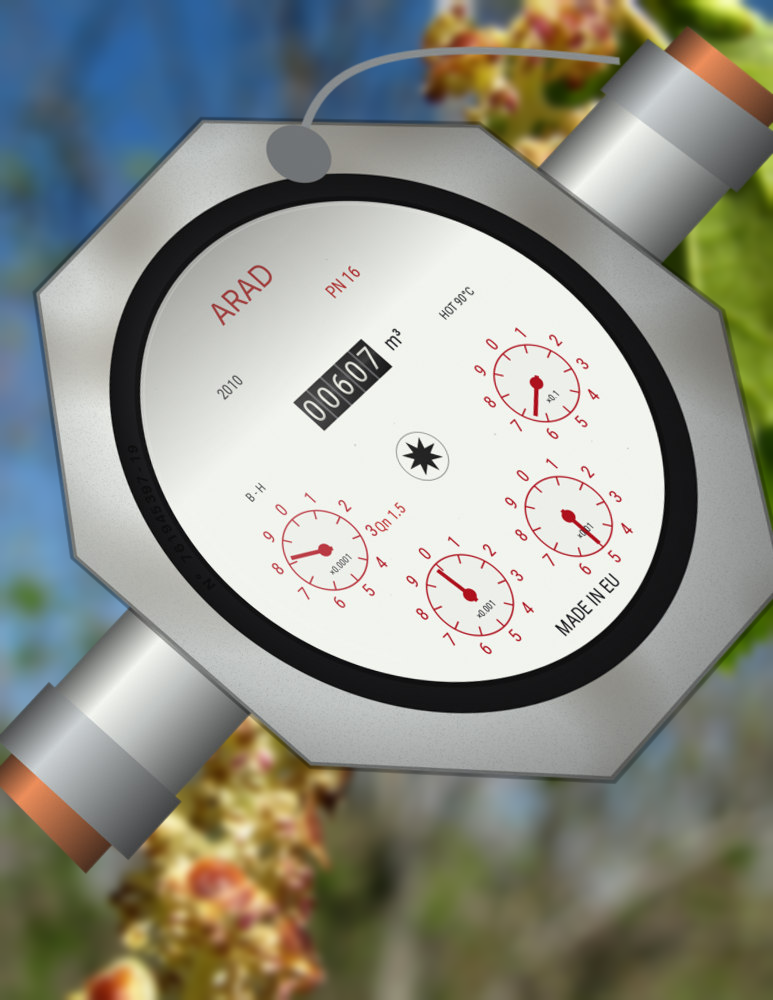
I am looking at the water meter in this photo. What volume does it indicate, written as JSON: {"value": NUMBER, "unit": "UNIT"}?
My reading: {"value": 607.6498, "unit": "m³"}
